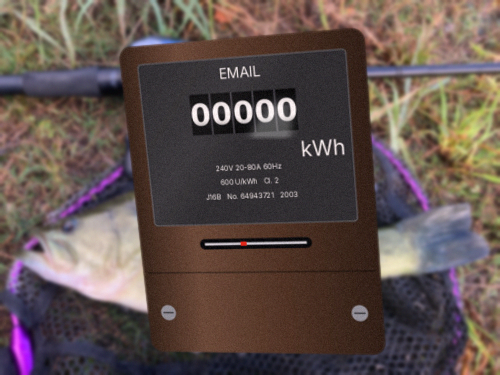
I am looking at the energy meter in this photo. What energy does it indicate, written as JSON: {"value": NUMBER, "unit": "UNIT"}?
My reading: {"value": 0, "unit": "kWh"}
